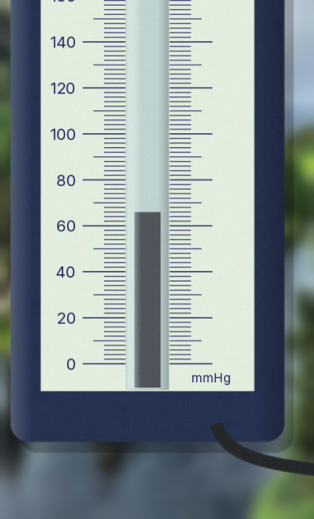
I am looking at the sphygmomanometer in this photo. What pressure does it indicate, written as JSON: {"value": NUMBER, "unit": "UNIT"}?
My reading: {"value": 66, "unit": "mmHg"}
